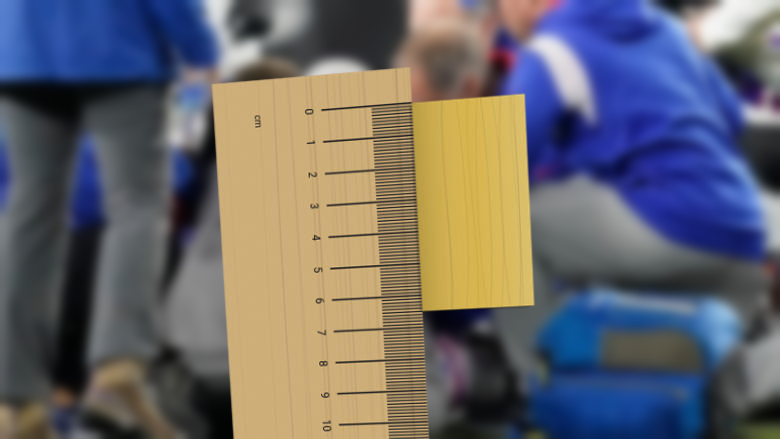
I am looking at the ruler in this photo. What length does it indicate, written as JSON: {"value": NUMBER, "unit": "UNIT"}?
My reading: {"value": 6.5, "unit": "cm"}
